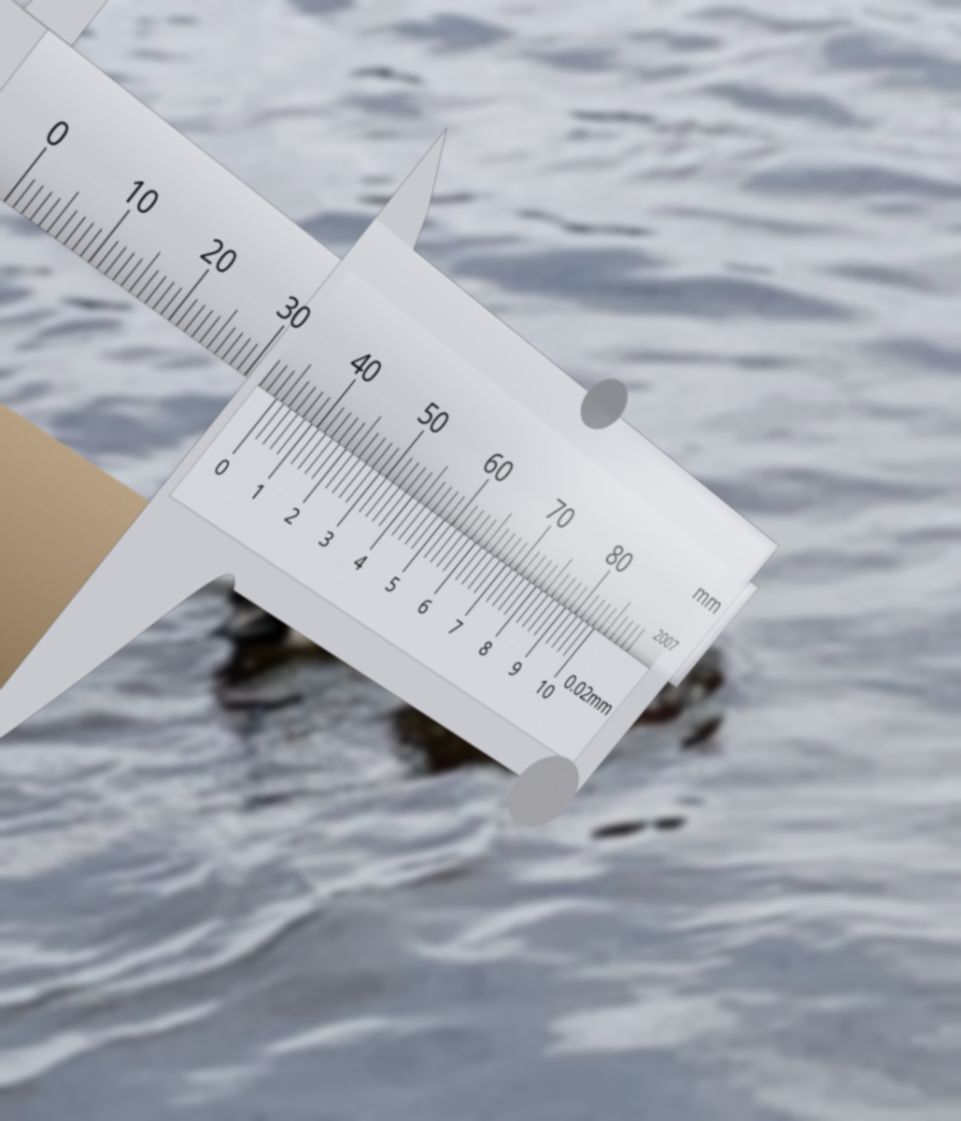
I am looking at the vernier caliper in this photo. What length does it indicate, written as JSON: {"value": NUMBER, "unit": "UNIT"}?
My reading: {"value": 34.4, "unit": "mm"}
